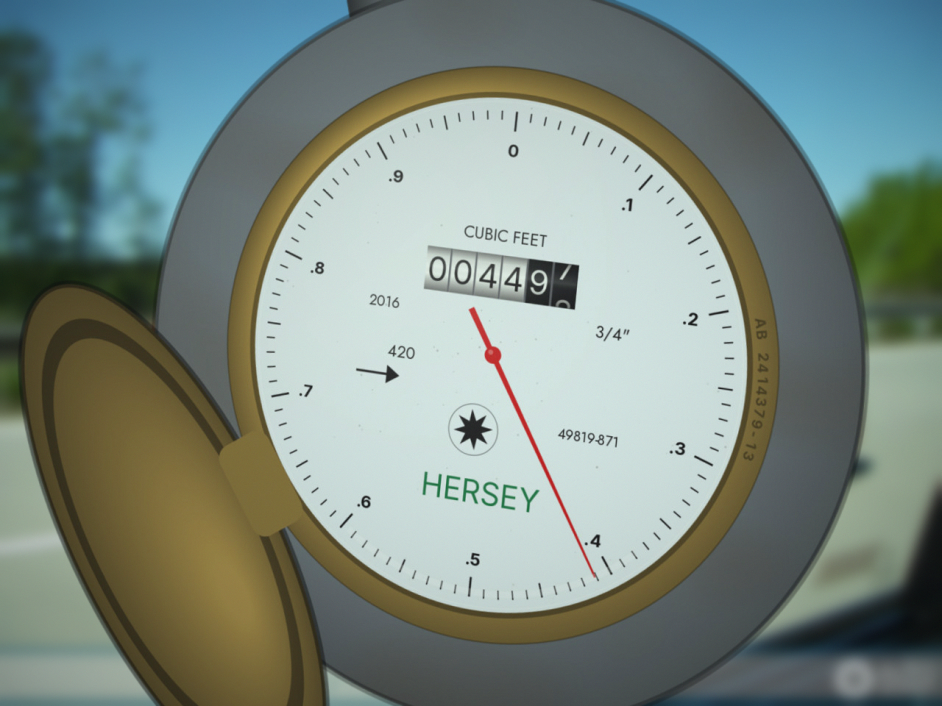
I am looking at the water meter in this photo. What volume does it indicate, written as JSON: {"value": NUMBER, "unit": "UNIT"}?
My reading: {"value": 4497.41, "unit": "ft³"}
